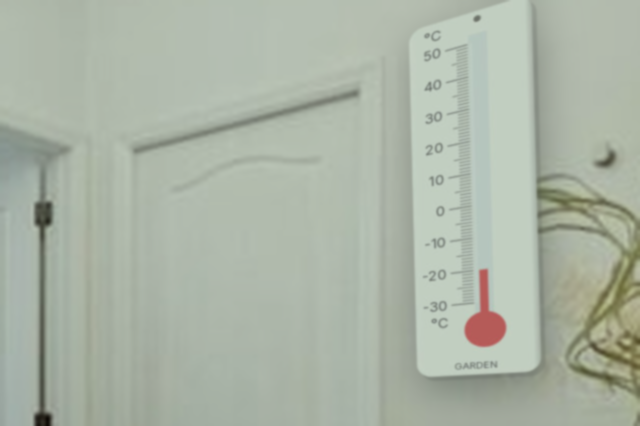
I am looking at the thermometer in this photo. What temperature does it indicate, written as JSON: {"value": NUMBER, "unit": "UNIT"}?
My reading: {"value": -20, "unit": "°C"}
